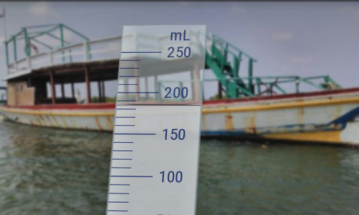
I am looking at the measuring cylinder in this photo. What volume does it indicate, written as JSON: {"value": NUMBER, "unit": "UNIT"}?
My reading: {"value": 185, "unit": "mL"}
